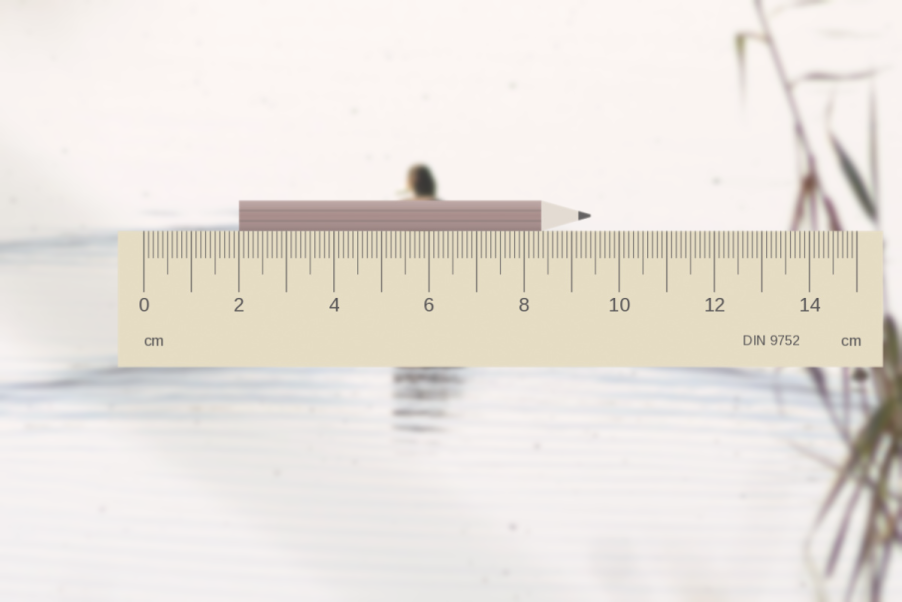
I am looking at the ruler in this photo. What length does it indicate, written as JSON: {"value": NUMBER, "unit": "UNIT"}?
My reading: {"value": 7.4, "unit": "cm"}
